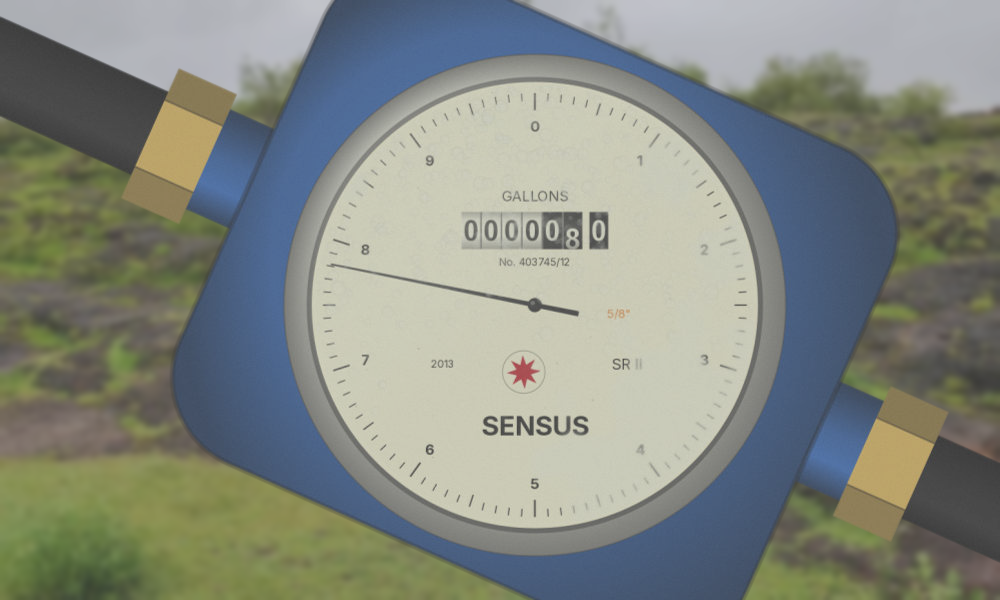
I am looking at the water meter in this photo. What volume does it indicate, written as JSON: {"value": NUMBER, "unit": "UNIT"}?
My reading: {"value": 77.8, "unit": "gal"}
